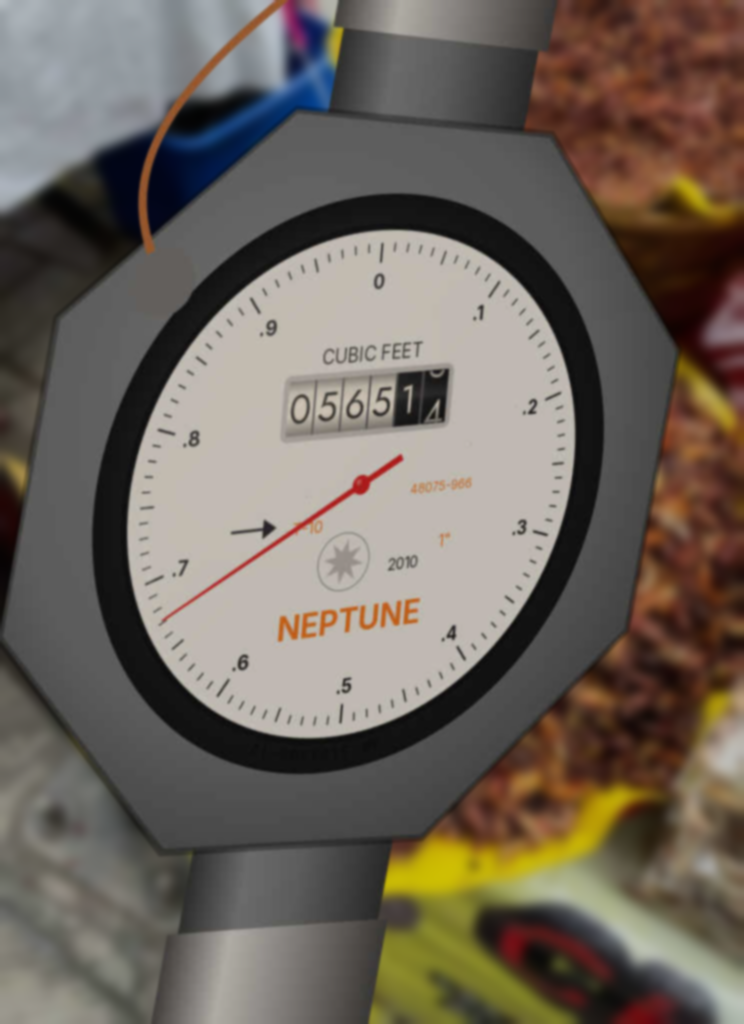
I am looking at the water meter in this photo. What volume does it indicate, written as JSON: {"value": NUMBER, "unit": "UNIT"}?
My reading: {"value": 56513.67, "unit": "ft³"}
